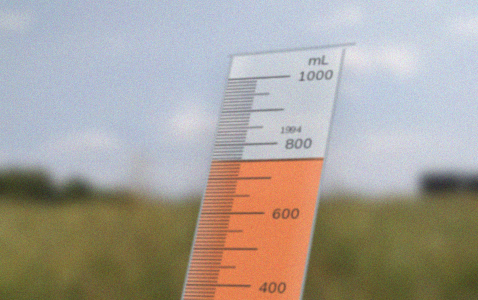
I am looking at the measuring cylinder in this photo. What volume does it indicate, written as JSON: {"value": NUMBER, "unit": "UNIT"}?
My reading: {"value": 750, "unit": "mL"}
